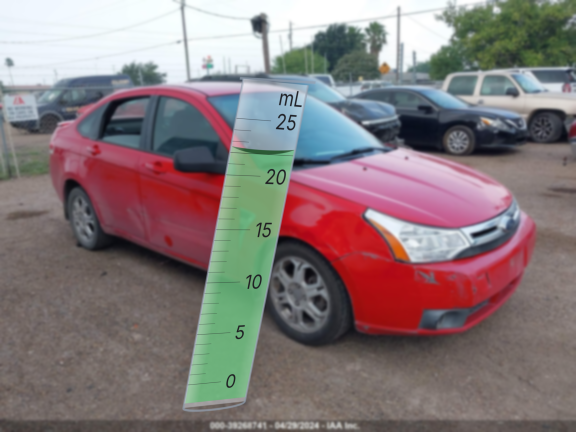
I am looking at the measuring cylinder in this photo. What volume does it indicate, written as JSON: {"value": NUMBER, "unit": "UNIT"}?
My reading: {"value": 22, "unit": "mL"}
